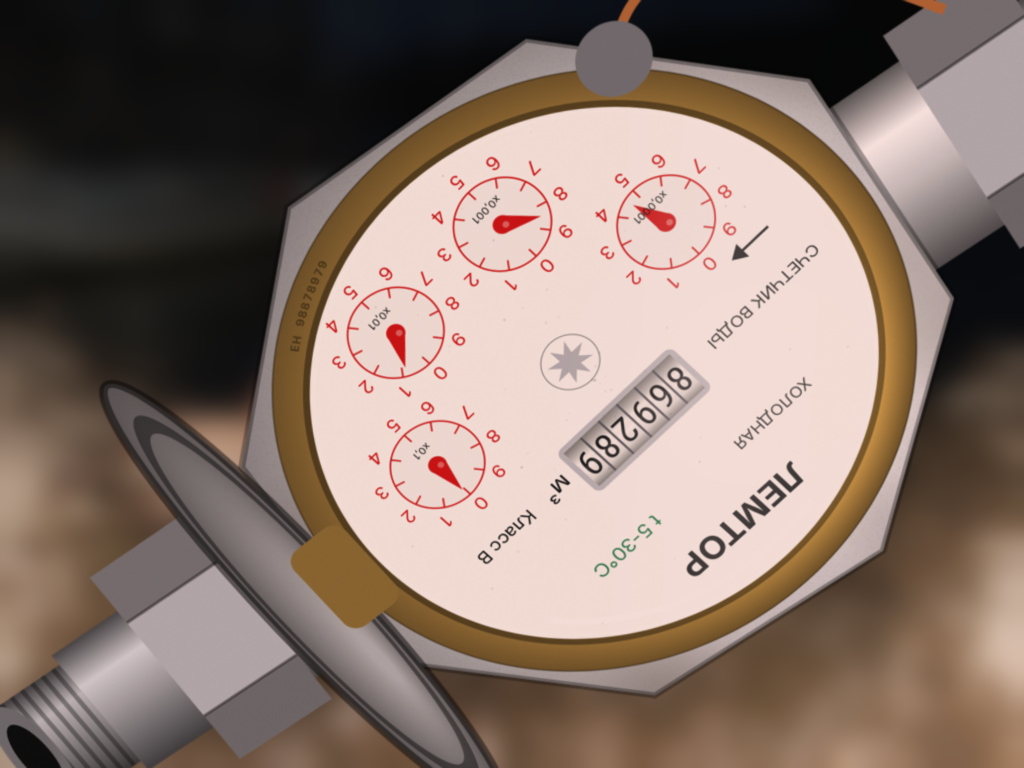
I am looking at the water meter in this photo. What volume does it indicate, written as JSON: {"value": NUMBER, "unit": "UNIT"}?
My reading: {"value": 869289.0084, "unit": "m³"}
